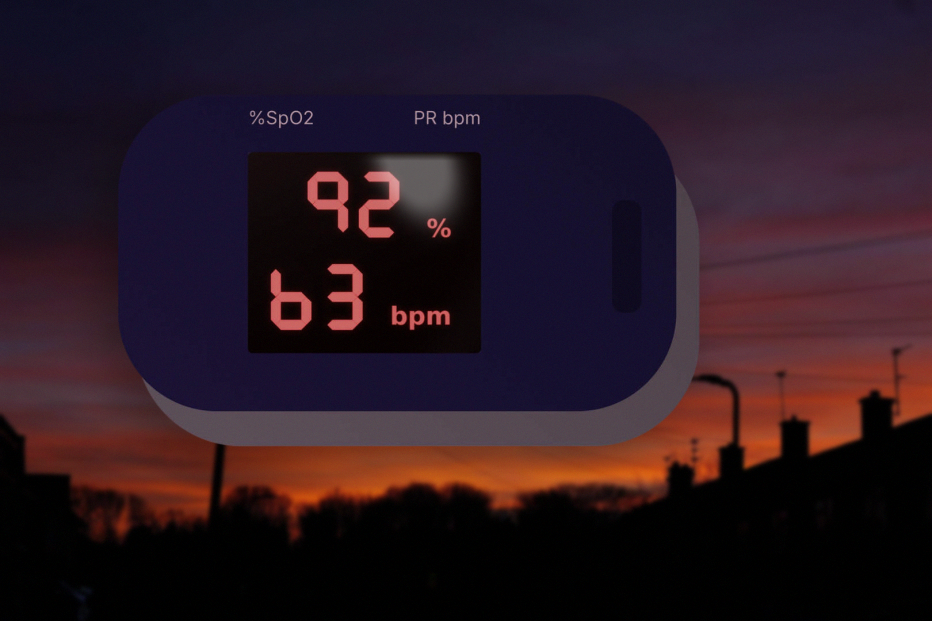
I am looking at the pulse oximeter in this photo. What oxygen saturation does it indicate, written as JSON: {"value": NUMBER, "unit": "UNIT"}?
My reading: {"value": 92, "unit": "%"}
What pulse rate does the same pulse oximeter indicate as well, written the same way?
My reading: {"value": 63, "unit": "bpm"}
